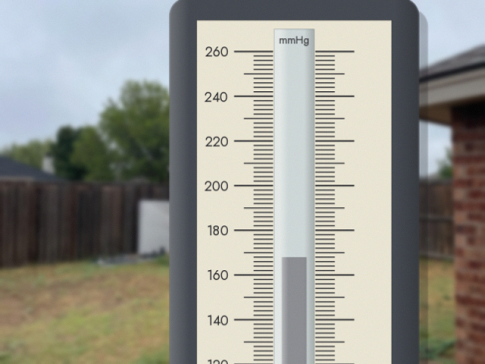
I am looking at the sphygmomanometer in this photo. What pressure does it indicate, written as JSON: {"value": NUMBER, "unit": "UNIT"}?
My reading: {"value": 168, "unit": "mmHg"}
